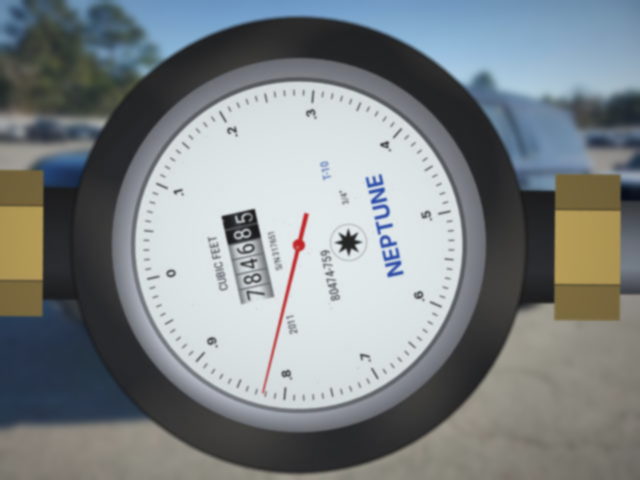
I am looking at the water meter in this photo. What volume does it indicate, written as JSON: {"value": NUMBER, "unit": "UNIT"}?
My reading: {"value": 784684.82, "unit": "ft³"}
